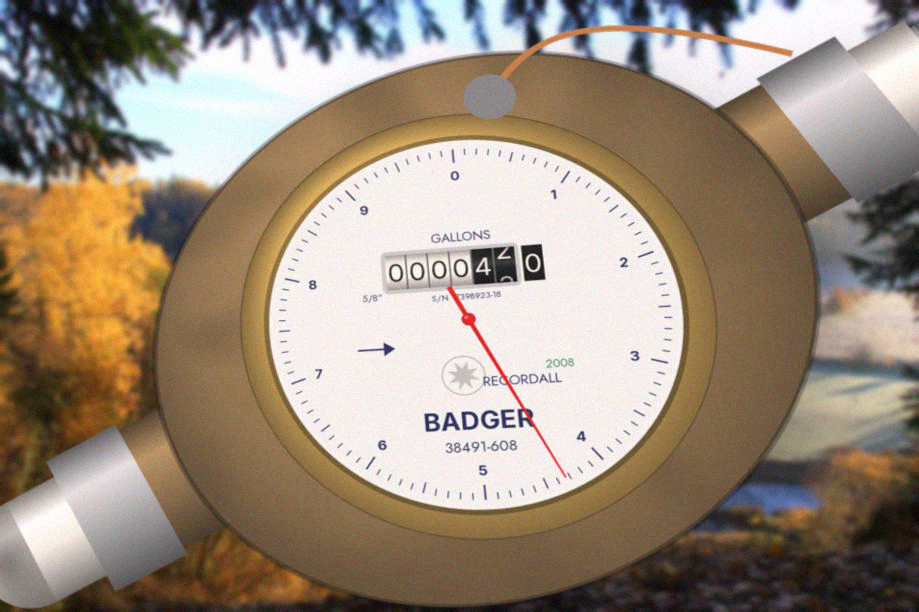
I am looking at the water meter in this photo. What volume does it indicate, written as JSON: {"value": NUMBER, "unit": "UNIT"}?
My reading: {"value": 424.3, "unit": "gal"}
